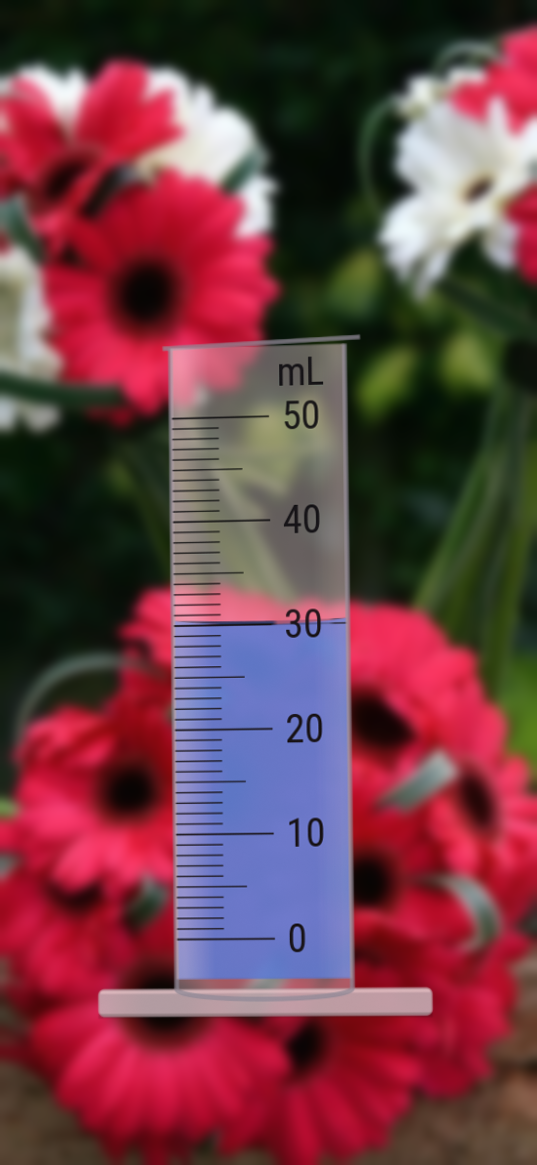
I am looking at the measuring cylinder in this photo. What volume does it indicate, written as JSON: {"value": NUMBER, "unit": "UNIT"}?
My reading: {"value": 30, "unit": "mL"}
